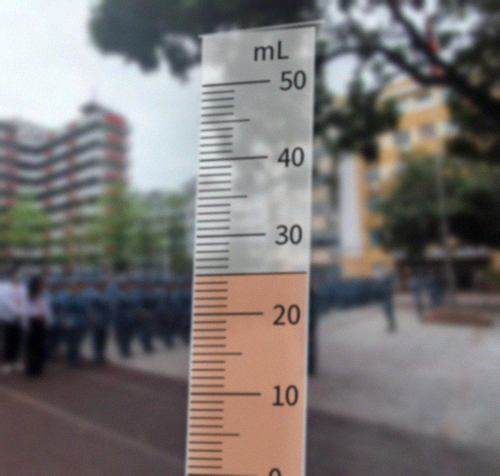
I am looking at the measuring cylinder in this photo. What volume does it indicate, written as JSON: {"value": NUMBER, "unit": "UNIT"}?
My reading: {"value": 25, "unit": "mL"}
